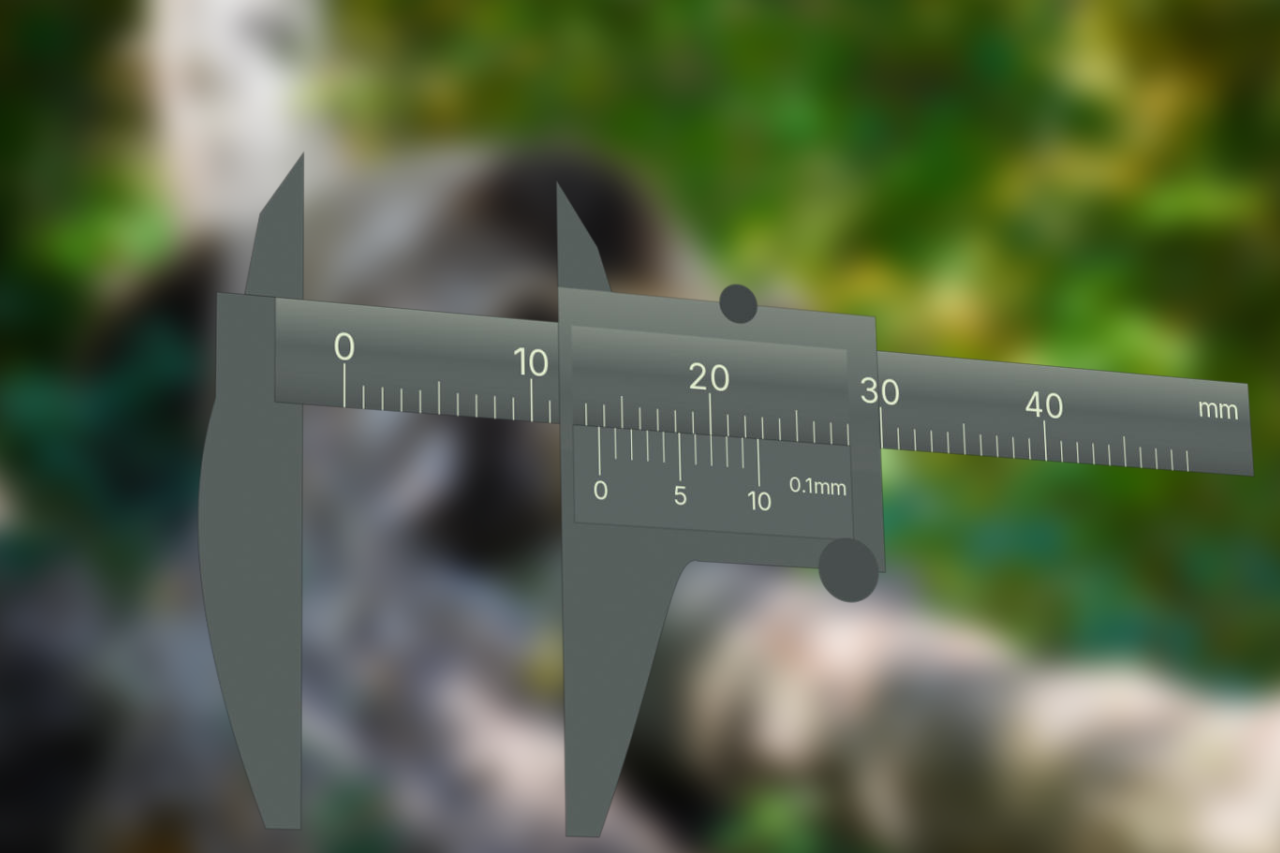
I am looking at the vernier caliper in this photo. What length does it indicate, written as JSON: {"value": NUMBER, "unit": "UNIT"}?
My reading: {"value": 13.7, "unit": "mm"}
